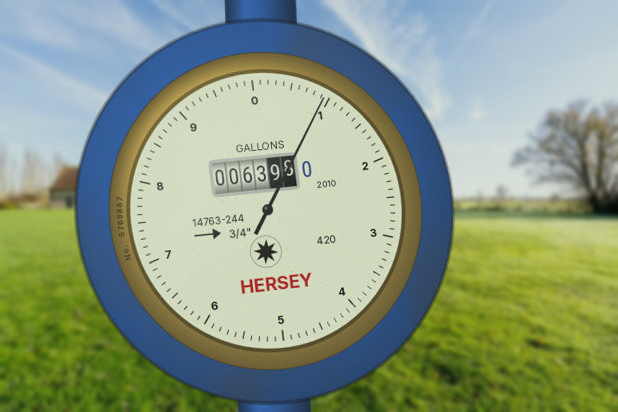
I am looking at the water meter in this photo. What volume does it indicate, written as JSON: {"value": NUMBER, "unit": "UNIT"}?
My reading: {"value": 63980.9, "unit": "gal"}
